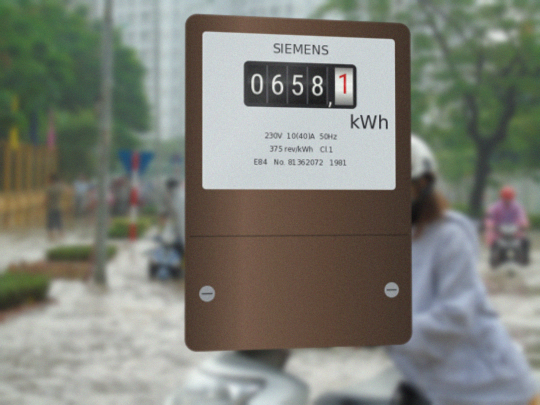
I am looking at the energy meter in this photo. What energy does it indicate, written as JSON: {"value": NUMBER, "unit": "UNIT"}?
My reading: {"value": 658.1, "unit": "kWh"}
